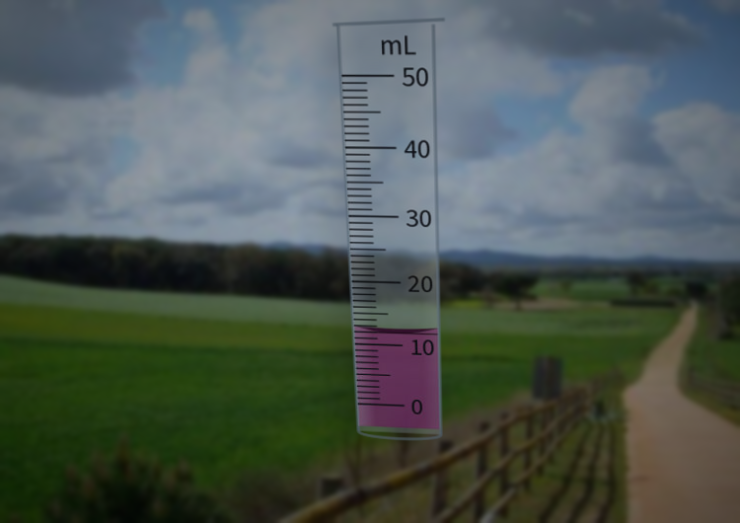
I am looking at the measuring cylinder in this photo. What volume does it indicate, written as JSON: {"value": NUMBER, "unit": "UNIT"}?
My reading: {"value": 12, "unit": "mL"}
